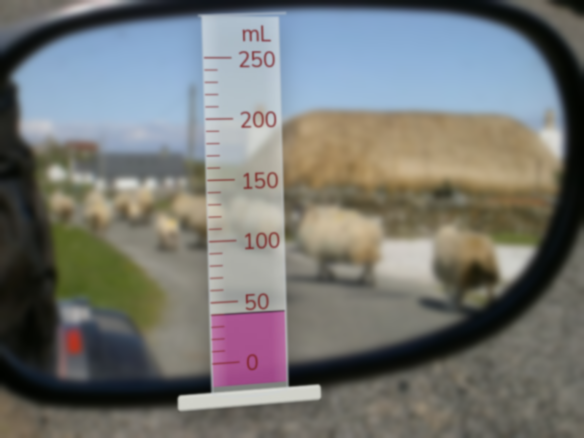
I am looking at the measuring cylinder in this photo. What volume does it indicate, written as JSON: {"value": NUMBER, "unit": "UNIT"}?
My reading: {"value": 40, "unit": "mL"}
